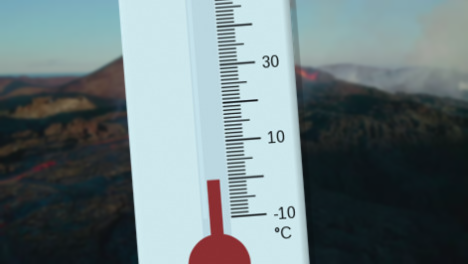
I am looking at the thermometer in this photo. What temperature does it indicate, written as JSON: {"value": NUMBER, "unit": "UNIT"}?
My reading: {"value": 0, "unit": "°C"}
